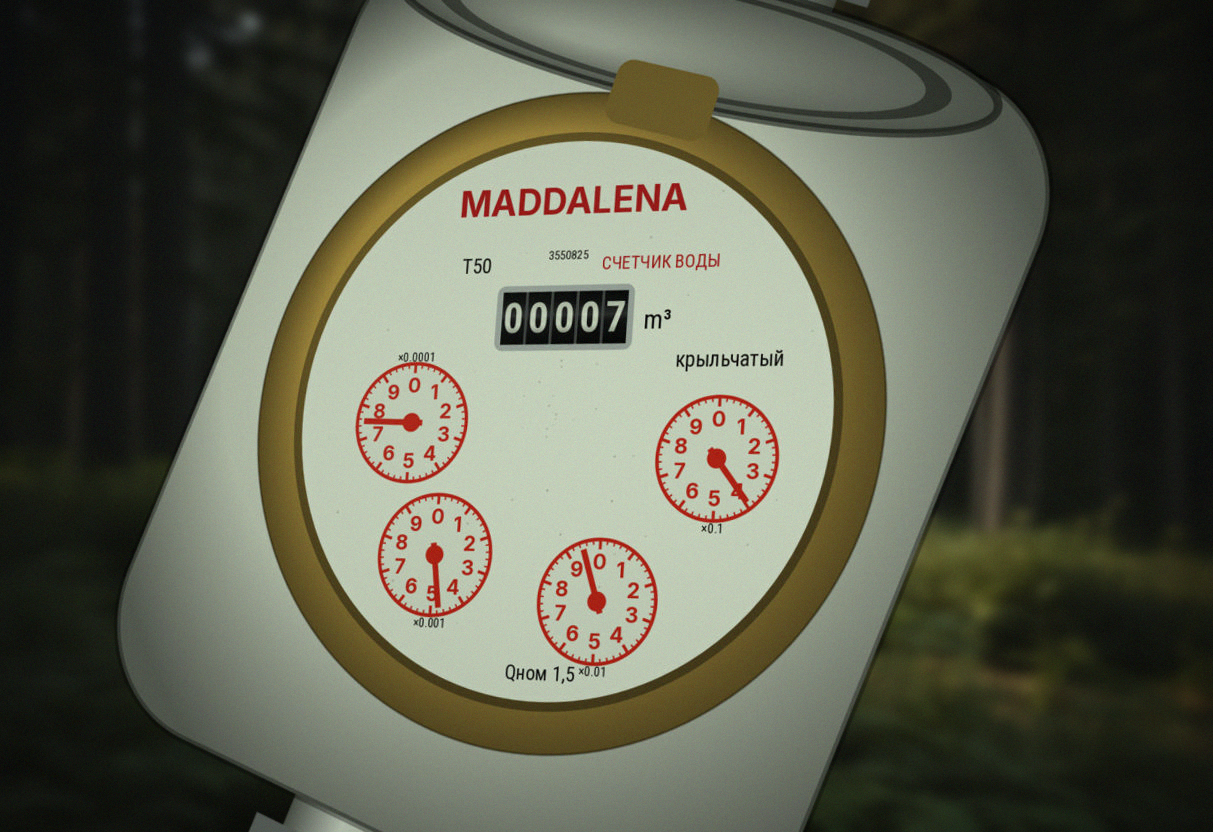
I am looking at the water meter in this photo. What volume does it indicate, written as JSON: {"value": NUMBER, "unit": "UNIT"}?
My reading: {"value": 7.3947, "unit": "m³"}
